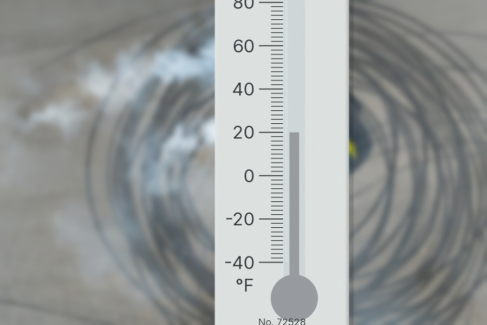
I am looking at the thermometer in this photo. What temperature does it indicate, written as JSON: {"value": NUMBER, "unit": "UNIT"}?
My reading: {"value": 20, "unit": "°F"}
